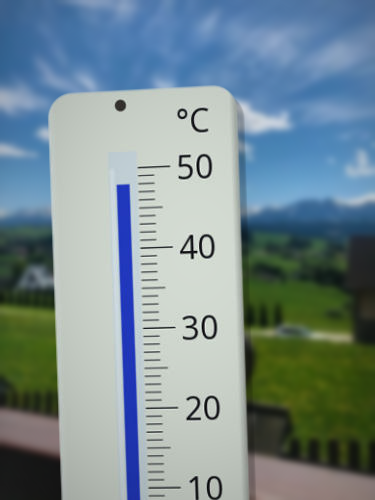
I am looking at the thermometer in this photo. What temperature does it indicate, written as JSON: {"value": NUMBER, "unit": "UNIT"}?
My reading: {"value": 48, "unit": "°C"}
